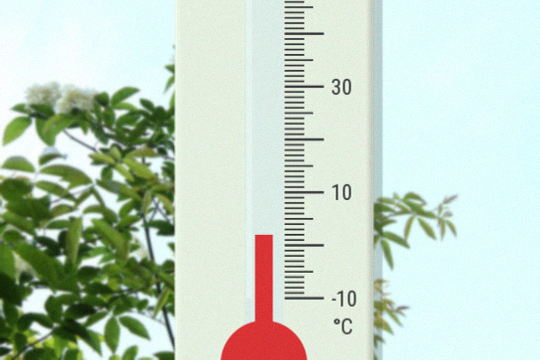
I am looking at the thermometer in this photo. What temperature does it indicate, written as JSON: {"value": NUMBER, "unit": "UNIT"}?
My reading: {"value": 2, "unit": "°C"}
